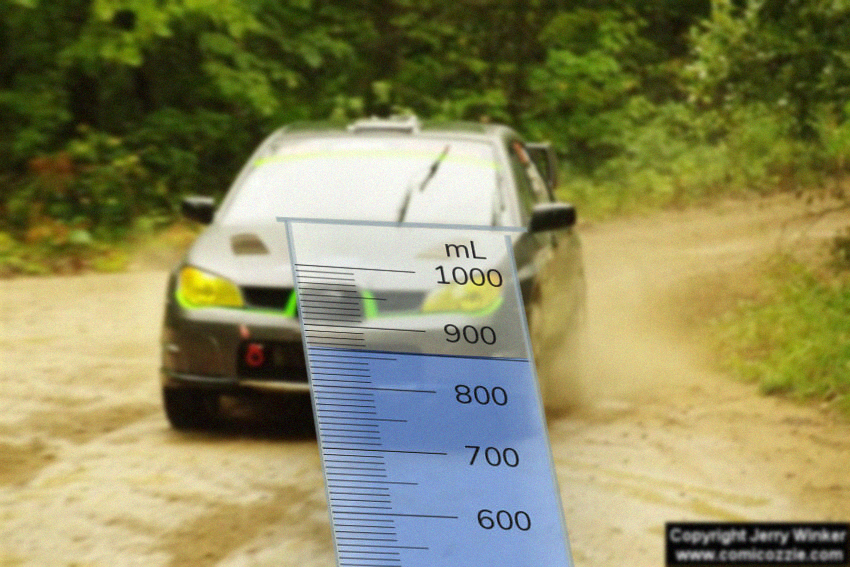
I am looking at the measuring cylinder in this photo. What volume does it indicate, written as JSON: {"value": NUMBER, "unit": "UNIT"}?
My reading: {"value": 860, "unit": "mL"}
